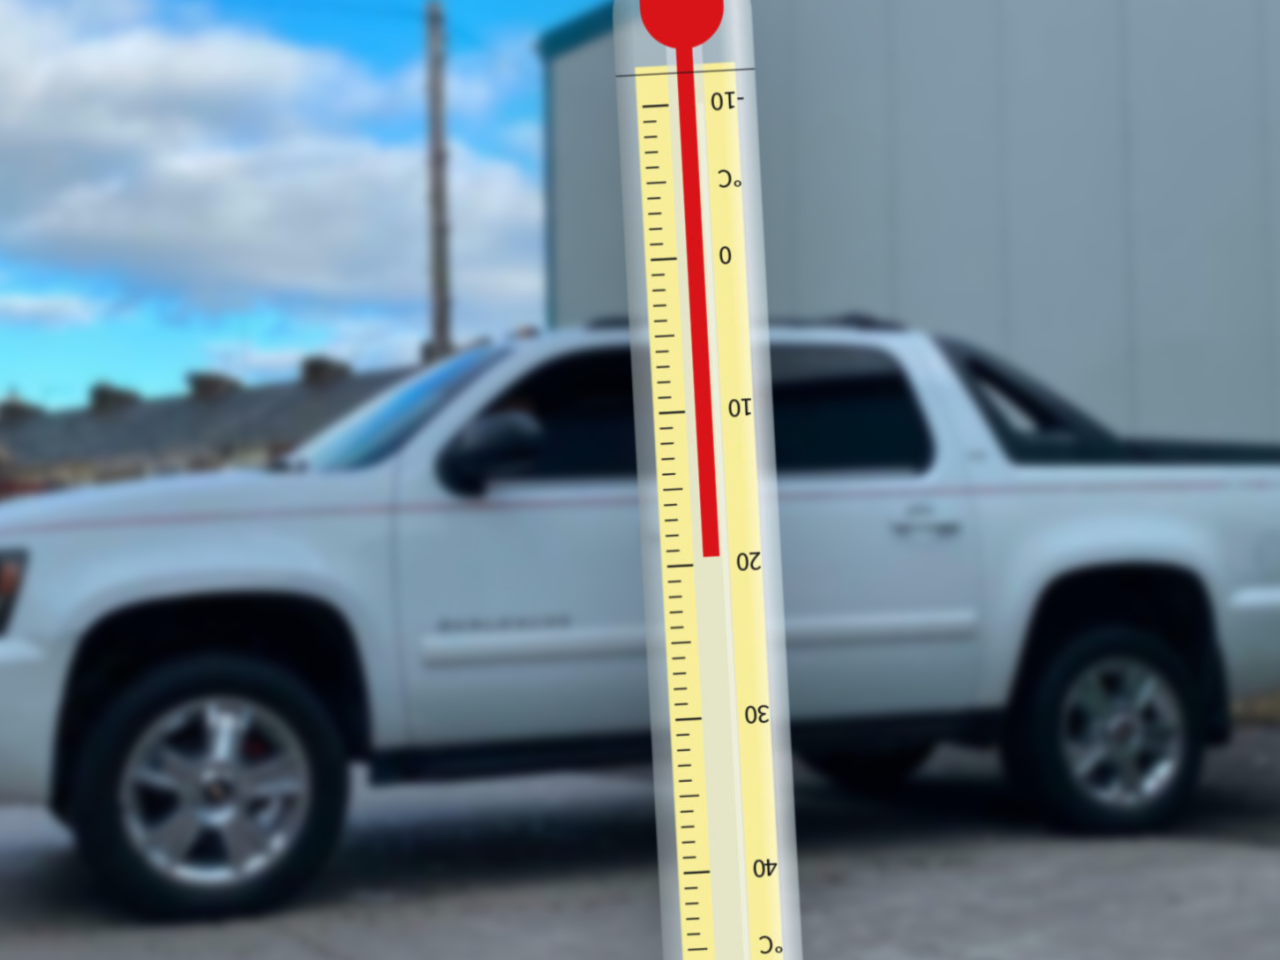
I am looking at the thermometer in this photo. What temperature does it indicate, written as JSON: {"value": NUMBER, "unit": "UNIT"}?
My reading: {"value": 19.5, "unit": "°C"}
